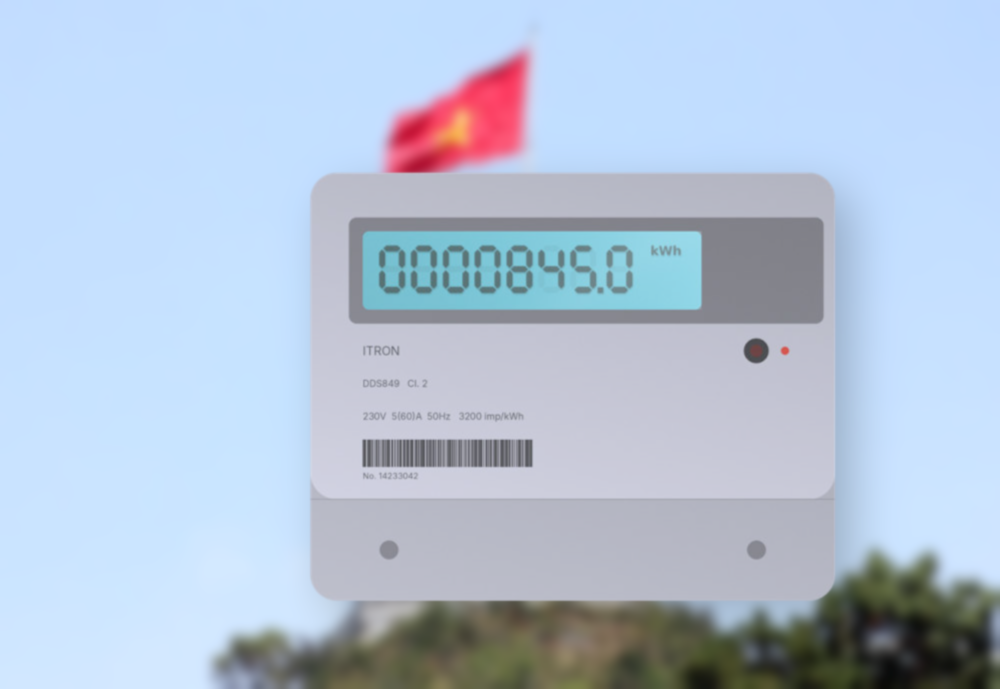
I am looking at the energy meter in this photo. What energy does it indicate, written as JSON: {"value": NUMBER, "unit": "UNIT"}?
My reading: {"value": 845.0, "unit": "kWh"}
